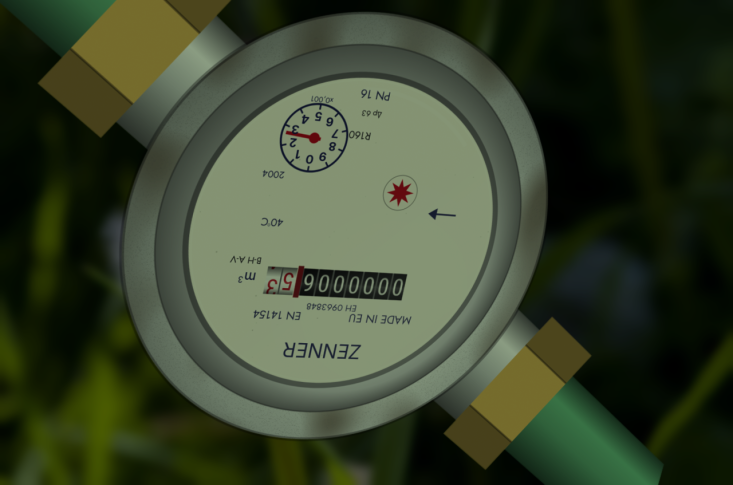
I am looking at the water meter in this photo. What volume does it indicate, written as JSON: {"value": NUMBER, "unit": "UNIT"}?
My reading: {"value": 6.532, "unit": "m³"}
